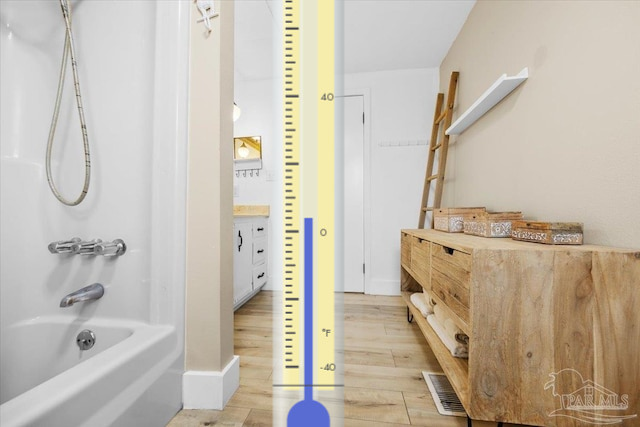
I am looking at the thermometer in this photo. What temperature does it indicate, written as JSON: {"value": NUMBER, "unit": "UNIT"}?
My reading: {"value": 4, "unit": "°F"}
